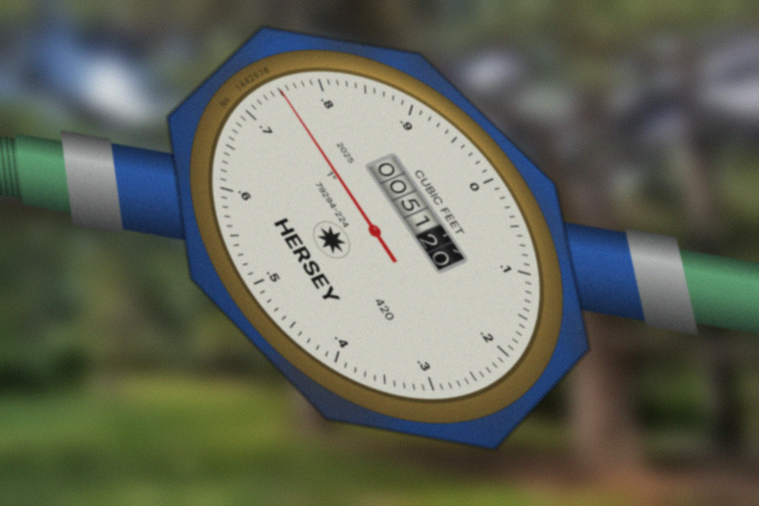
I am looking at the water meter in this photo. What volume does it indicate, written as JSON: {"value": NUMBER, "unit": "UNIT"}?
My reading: {"value": 5119.75, "unit": "ft³"}
